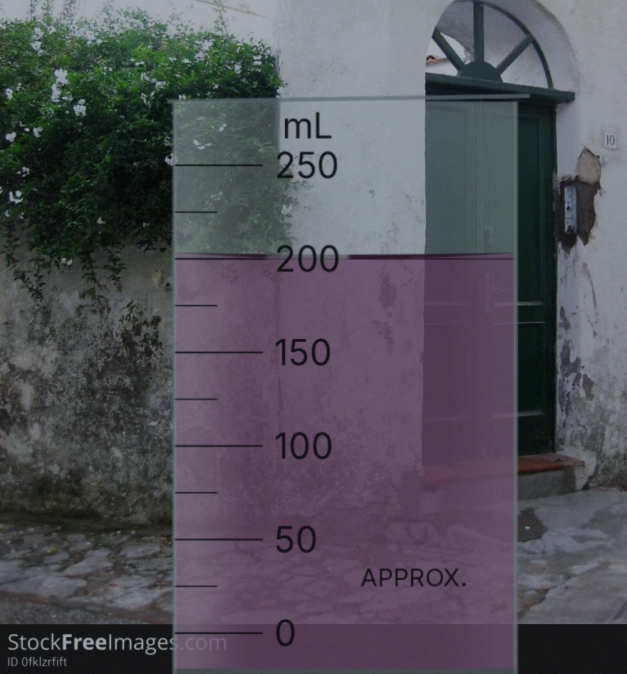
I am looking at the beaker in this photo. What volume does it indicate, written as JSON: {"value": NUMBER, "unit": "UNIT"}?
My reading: {"value": 200, "unit": "mL"}
